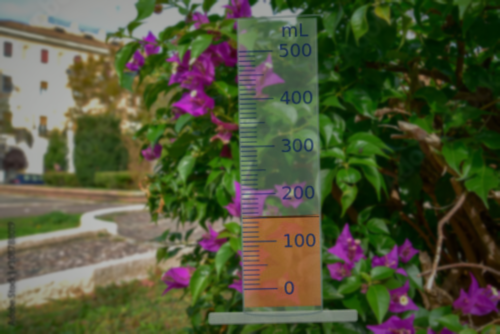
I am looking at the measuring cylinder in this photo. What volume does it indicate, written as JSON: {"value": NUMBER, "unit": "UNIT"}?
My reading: {"value": 150, "unit": "mL"}
